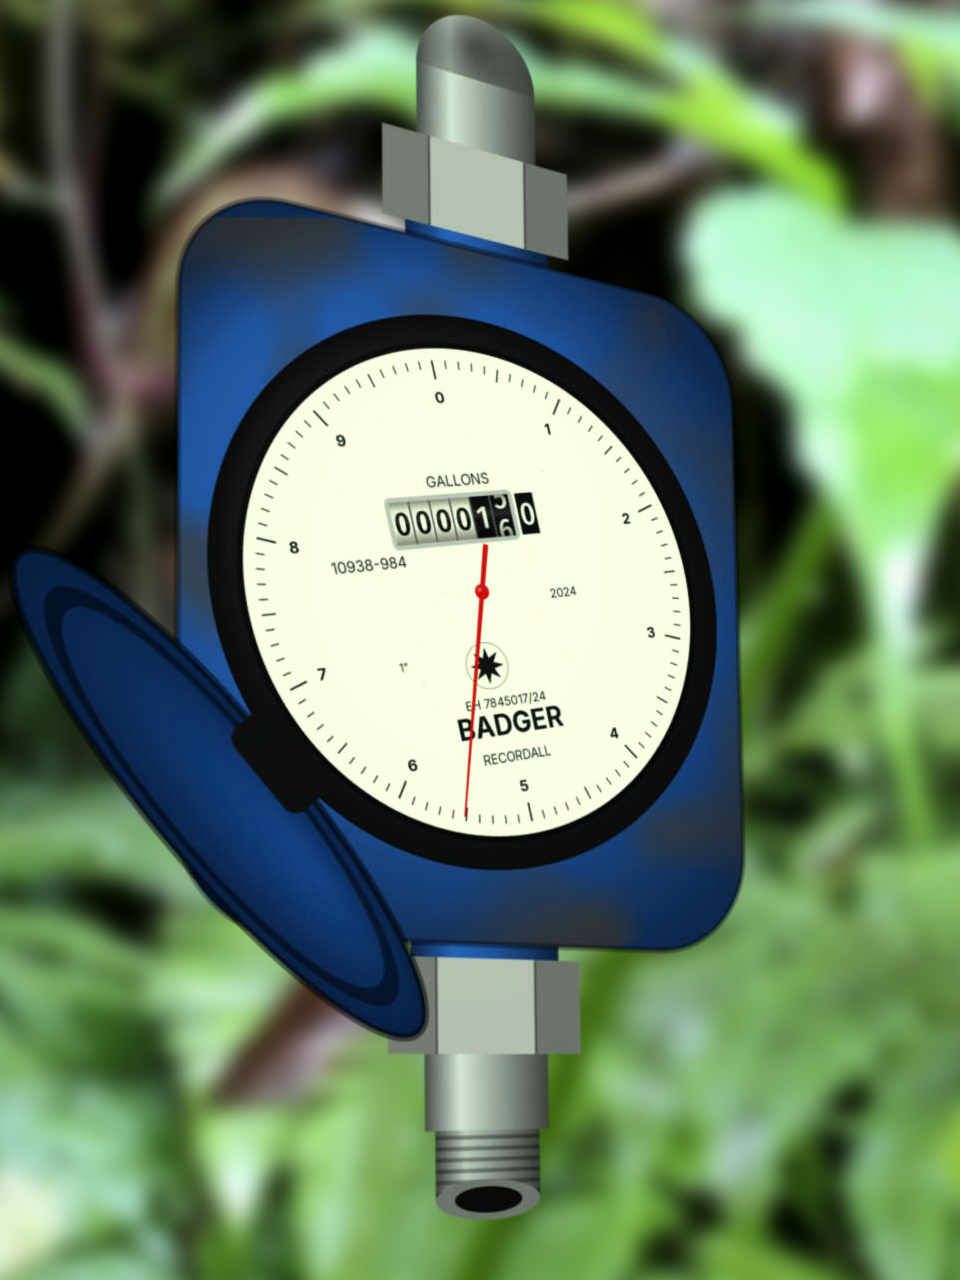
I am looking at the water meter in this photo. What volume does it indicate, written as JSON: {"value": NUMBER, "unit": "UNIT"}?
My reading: {"value": 155.5, "unit": "gal"}
